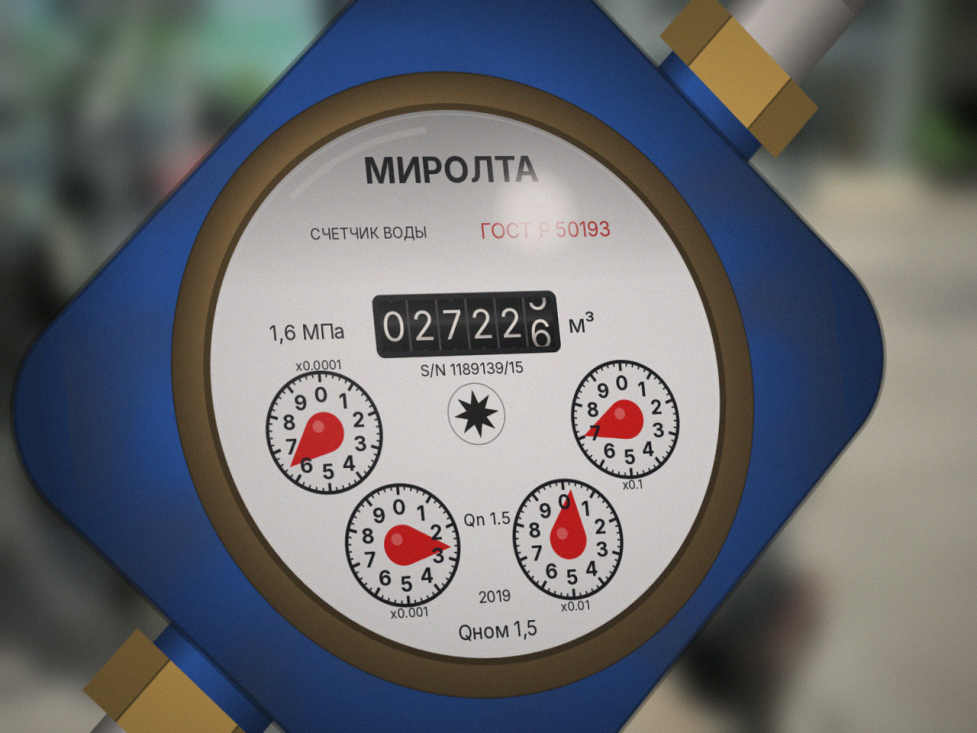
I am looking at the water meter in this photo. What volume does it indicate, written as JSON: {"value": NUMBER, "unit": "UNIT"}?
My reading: {"value": 27225.7026, "unit": "m³"}
